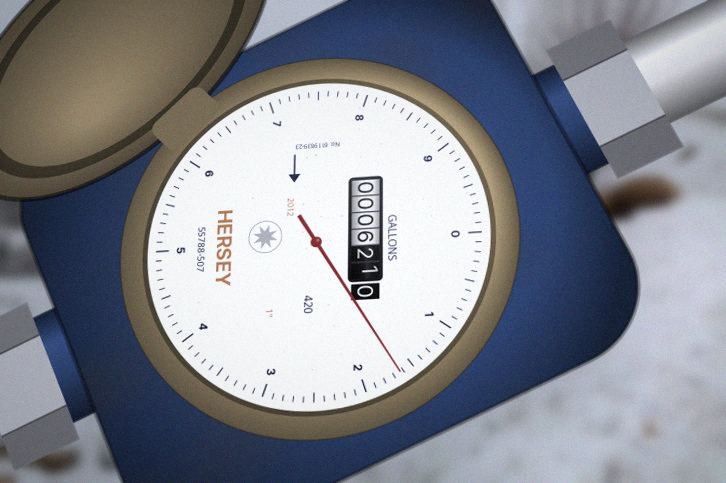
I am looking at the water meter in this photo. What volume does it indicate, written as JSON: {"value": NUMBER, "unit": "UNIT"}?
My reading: {"value": 6211.6, "unit": "gal"}
